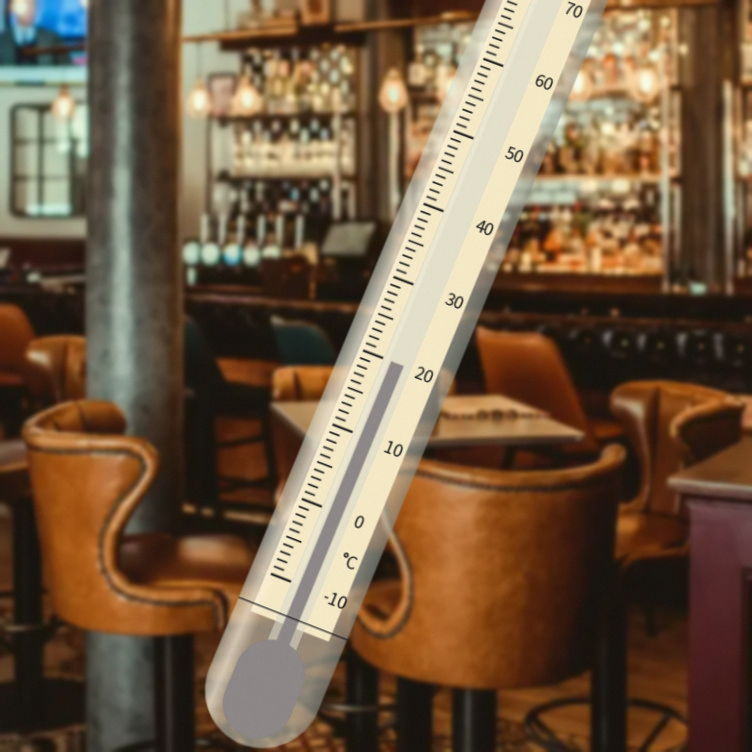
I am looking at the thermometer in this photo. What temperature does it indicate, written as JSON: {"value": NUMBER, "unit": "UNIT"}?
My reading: {"value": 20, "unit": "°C"}
